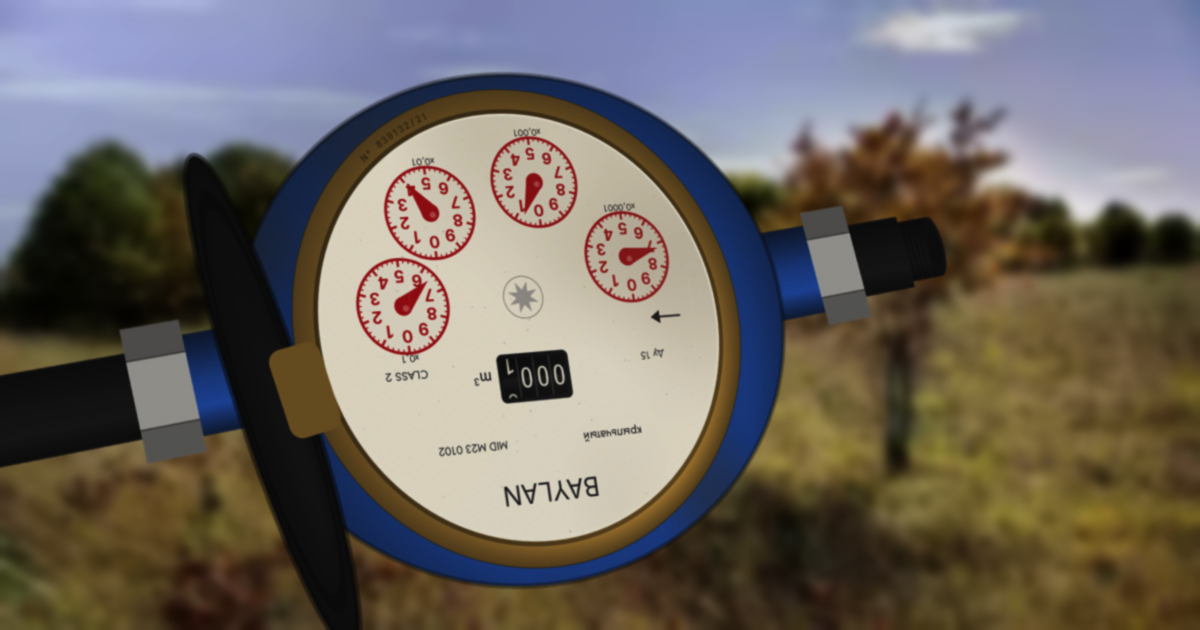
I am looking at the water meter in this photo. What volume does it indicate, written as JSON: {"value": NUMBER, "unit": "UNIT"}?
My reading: {"value": 0.6407, "unit": "m³"}
